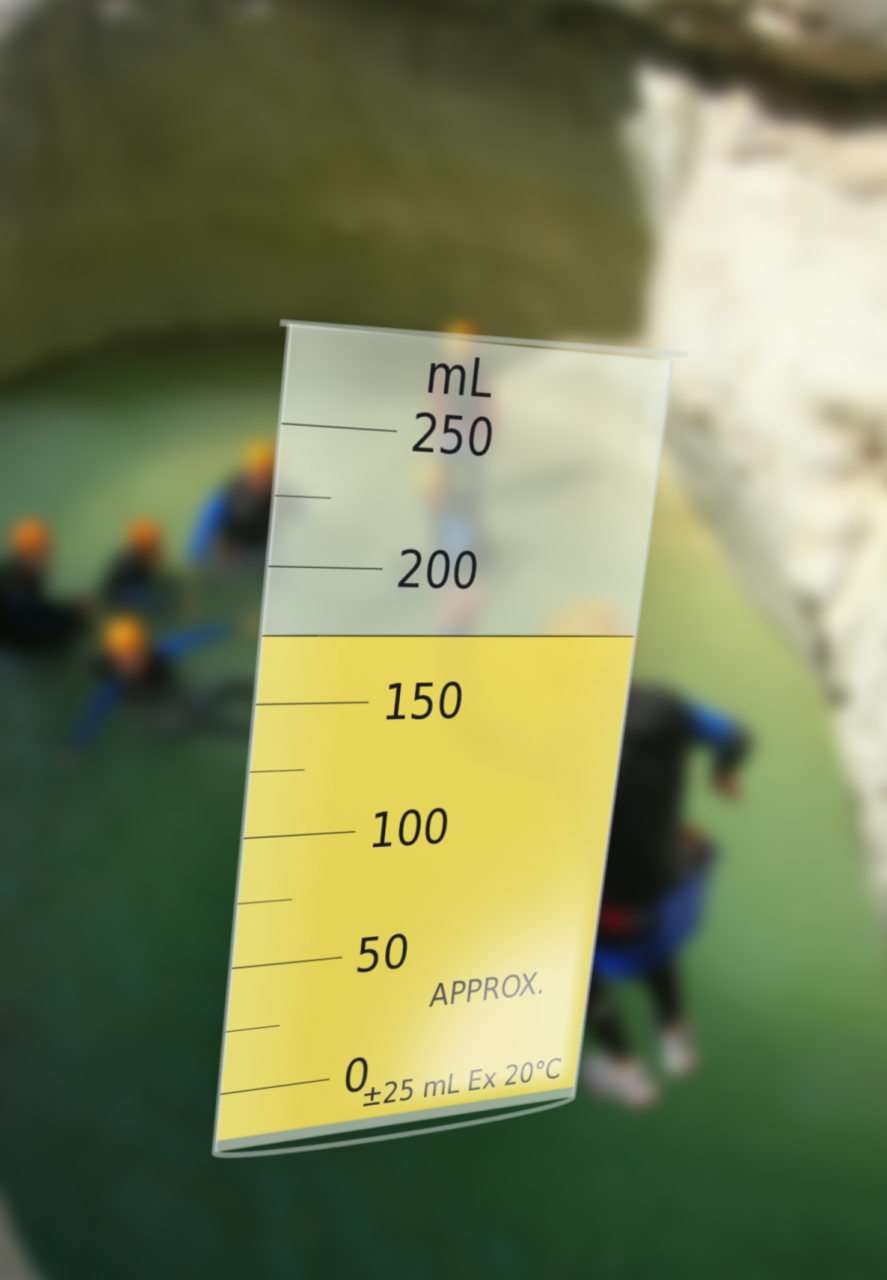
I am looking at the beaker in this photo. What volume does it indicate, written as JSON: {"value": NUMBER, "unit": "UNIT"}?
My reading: {"value": 175, "unit": "mL"}
